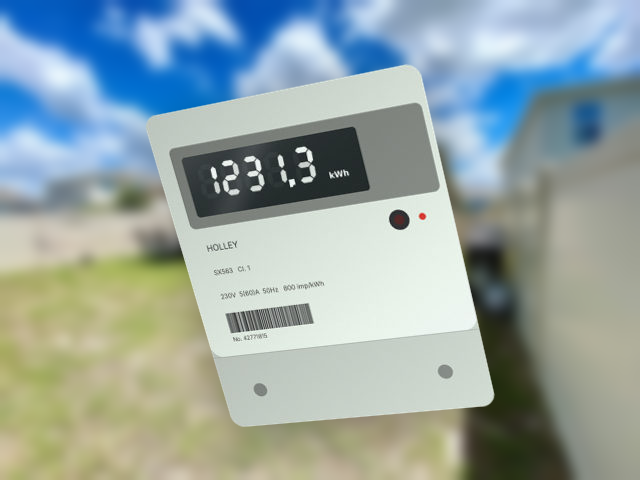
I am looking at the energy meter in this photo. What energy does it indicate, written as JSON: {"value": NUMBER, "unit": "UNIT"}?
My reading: {"value": 1231.3, "unit": "kWh"}
